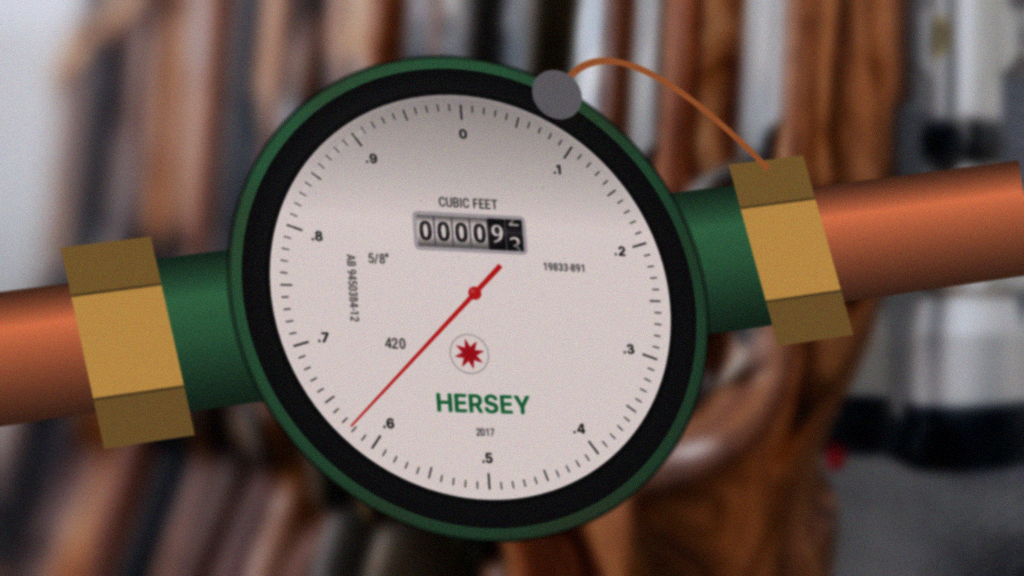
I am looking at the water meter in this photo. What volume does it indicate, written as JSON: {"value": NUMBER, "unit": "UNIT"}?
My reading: {"value": 92.62, "unit": "ft³"}
